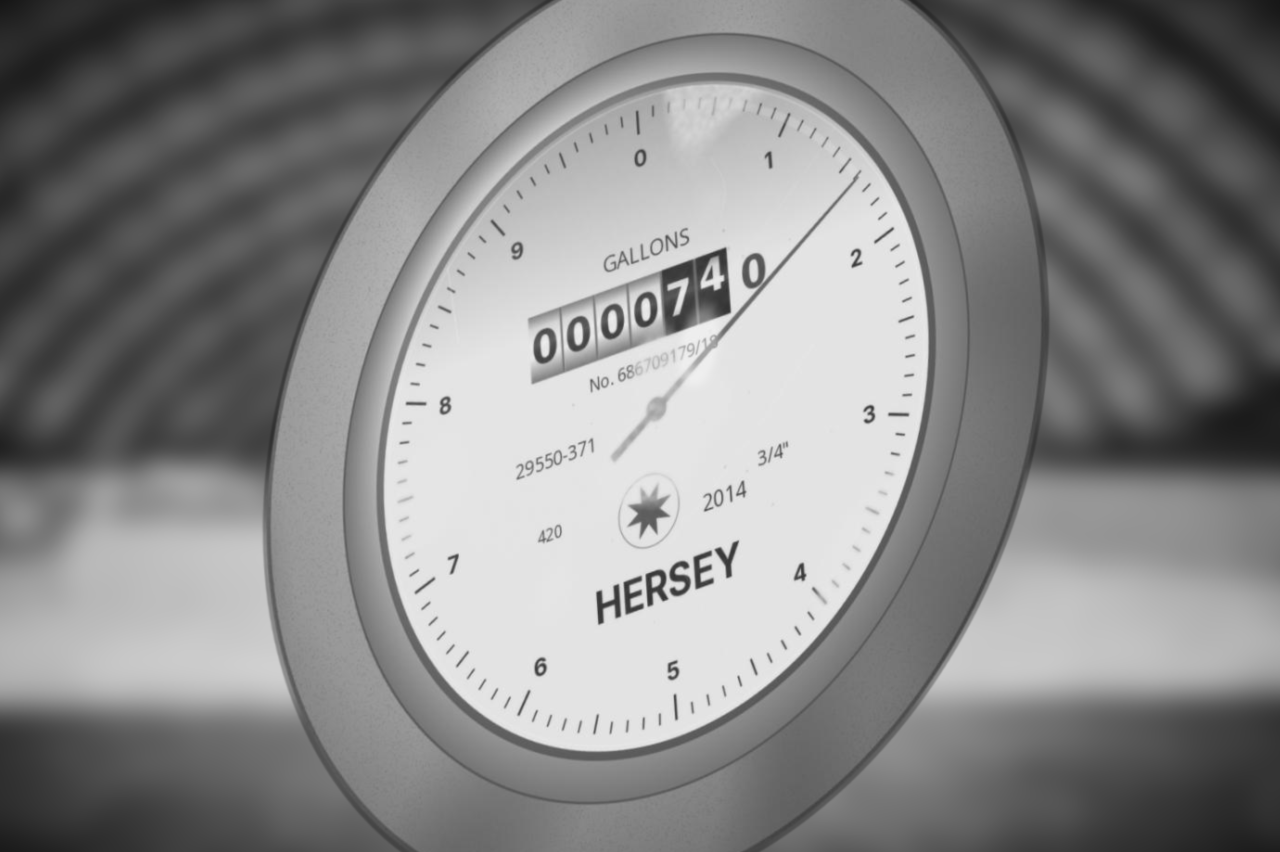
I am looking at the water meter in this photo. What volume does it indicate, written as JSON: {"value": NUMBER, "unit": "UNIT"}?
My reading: {"value": 741.6, "unit": "gal"}
